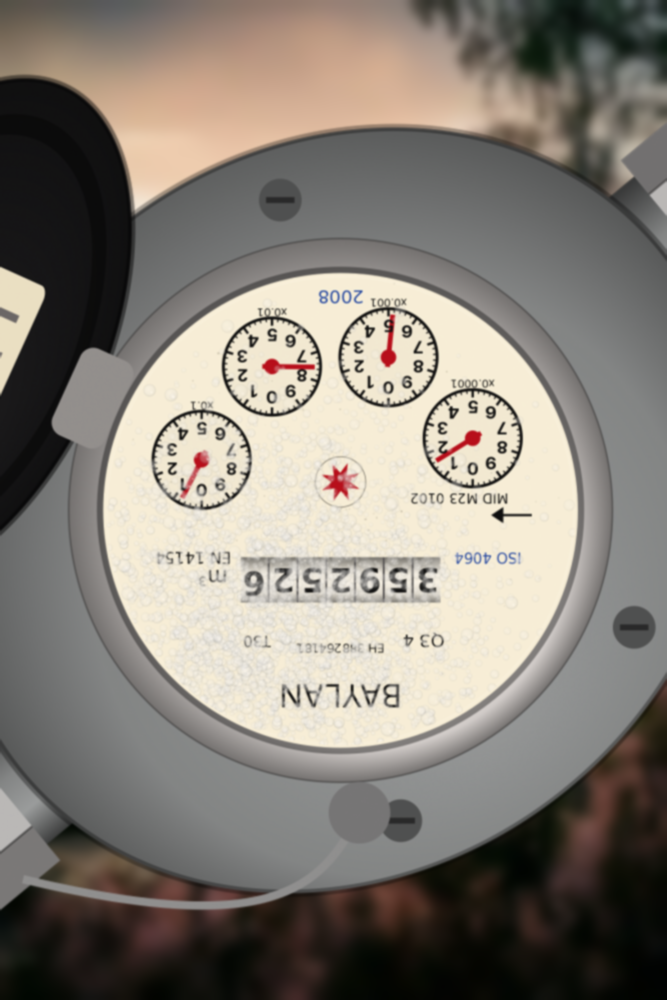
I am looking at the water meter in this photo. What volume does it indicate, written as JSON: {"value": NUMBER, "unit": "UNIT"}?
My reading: {"value": 3592526.0751, "unit": "m³"}
